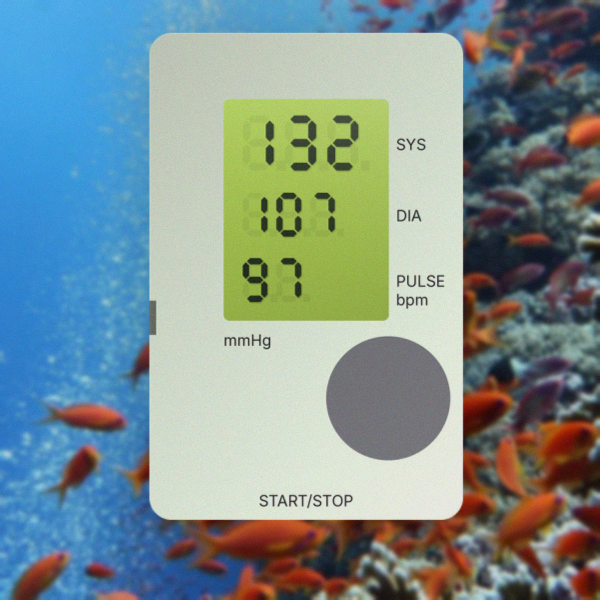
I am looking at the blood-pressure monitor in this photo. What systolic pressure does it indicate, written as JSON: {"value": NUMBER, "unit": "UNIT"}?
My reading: {"value": 132, "unit": "mmHg"}
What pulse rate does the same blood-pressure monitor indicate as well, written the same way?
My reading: {"value": 97, "unit": "bpm"}
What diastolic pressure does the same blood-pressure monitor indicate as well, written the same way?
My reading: {"value": 107, "unit": "mmHg"}
